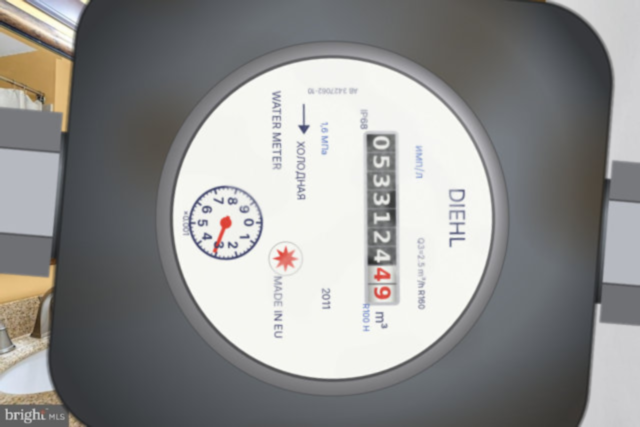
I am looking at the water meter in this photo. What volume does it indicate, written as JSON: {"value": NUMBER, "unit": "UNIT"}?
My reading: {"value": 533124.493, "unit": "m³"}
